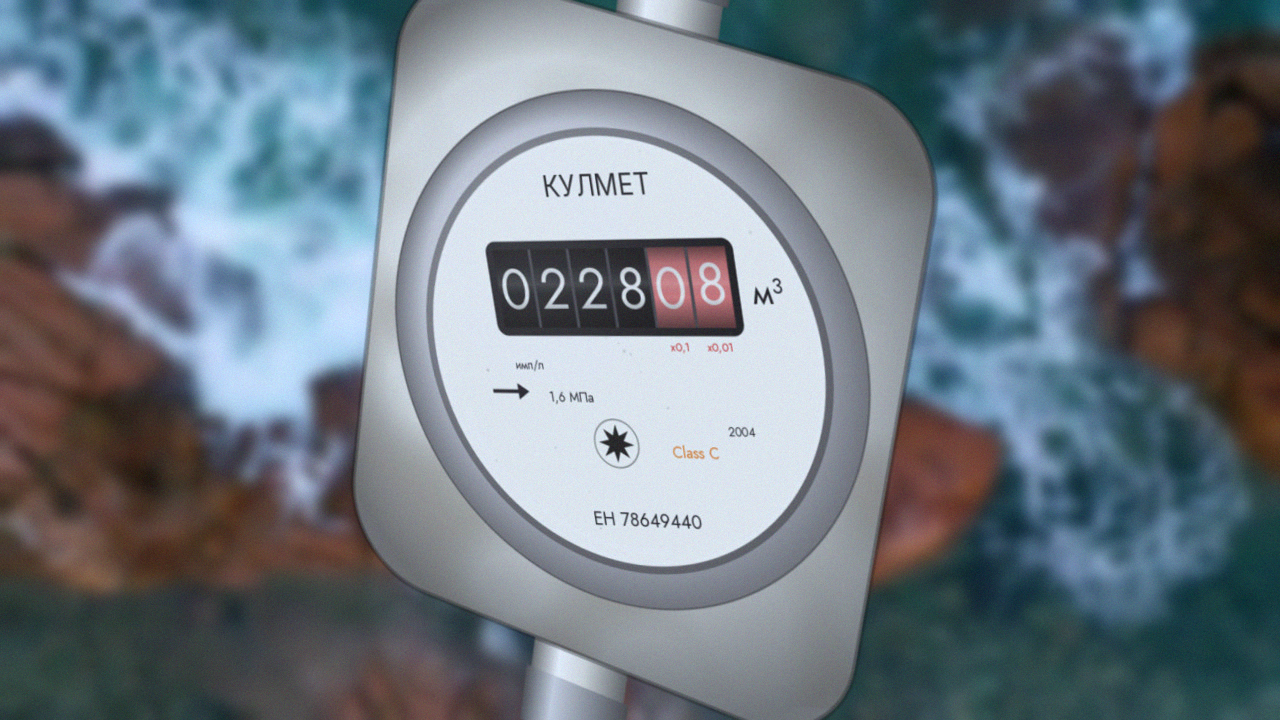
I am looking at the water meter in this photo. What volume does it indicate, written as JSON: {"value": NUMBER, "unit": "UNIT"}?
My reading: {"value": 228.08, "unit": "m³"}
